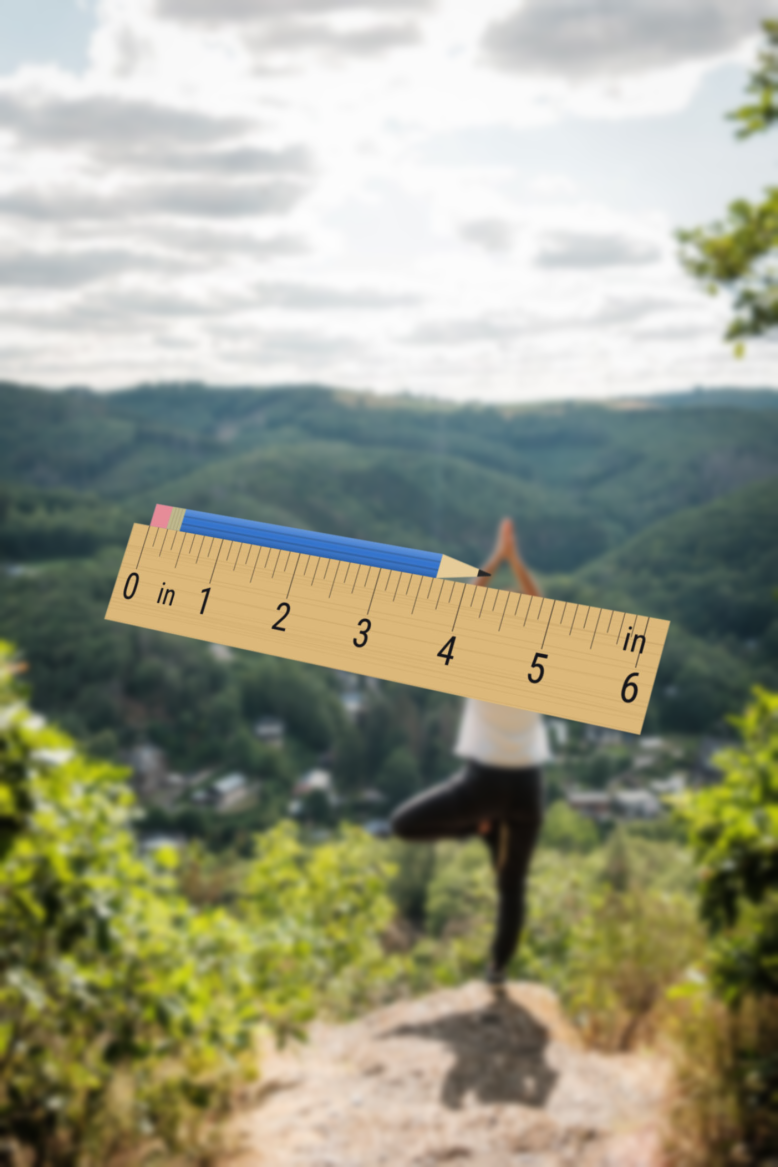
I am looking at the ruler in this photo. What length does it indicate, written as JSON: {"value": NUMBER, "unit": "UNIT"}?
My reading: {"value": 4.25, "unit": "in"}
